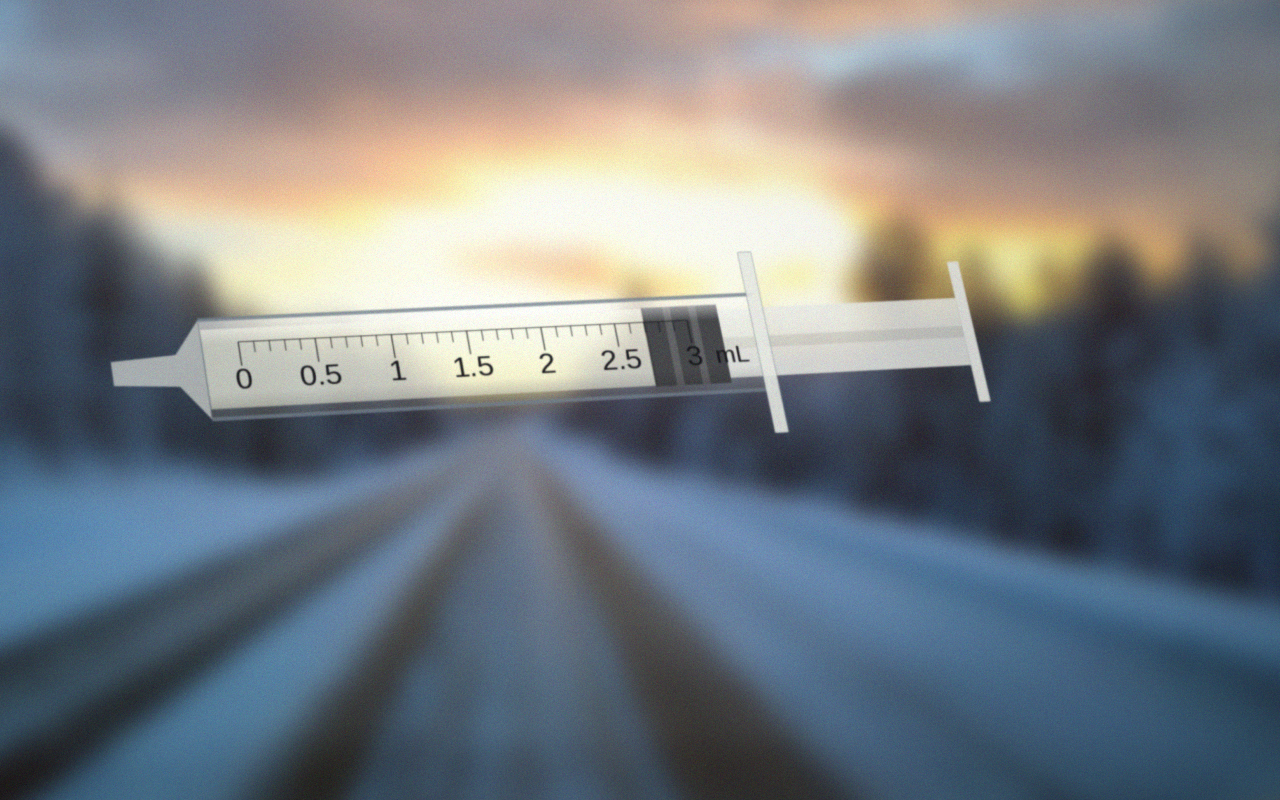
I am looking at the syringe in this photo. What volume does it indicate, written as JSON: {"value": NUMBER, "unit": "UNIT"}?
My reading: {"value": 2.7, "unit": "mL"}
